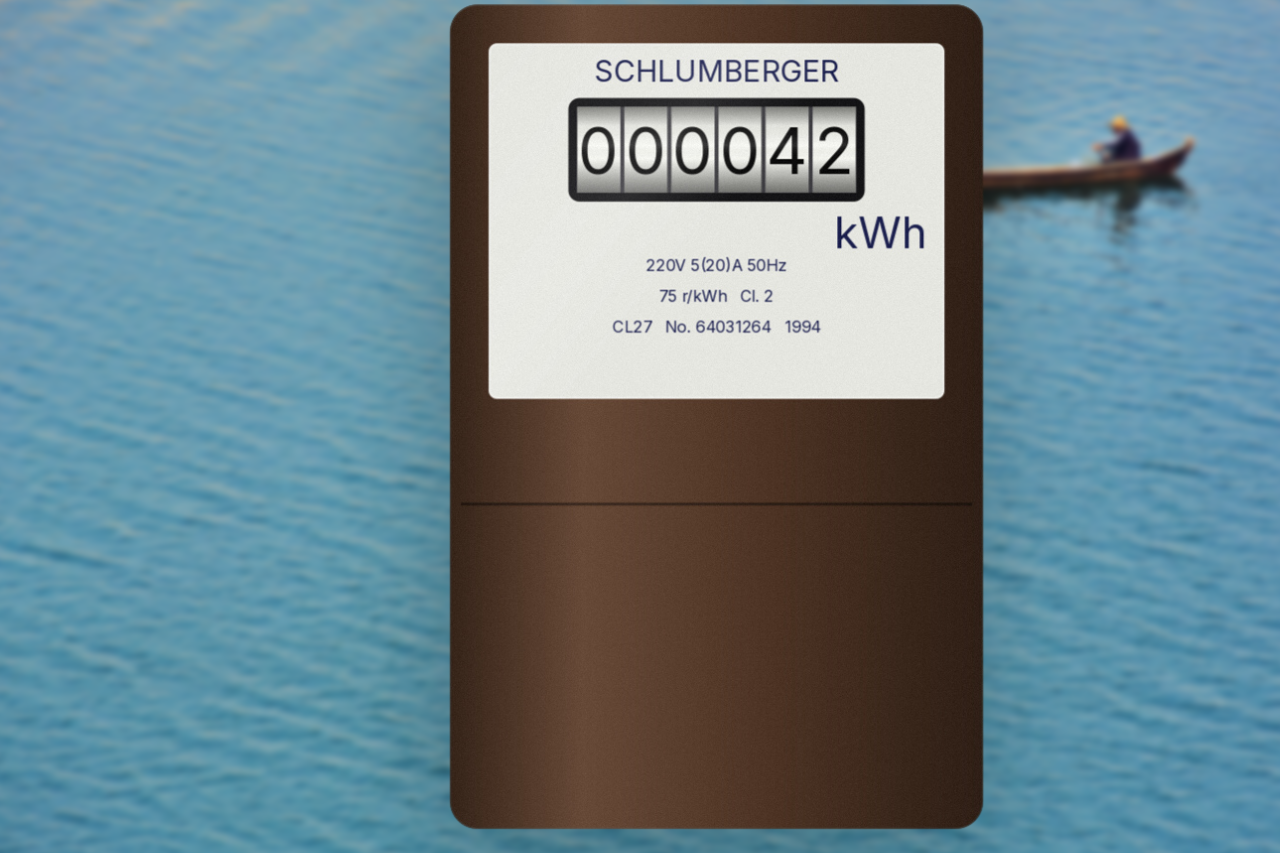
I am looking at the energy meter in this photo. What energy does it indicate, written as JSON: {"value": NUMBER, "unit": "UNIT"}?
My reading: {"value": 42, "unit": "kWh"}
